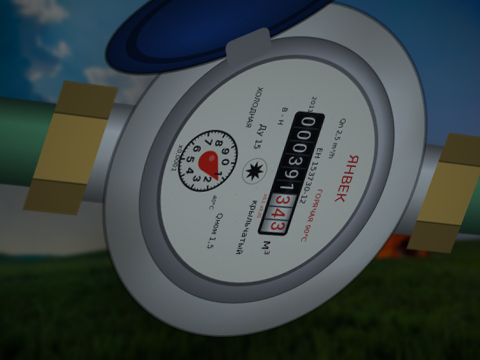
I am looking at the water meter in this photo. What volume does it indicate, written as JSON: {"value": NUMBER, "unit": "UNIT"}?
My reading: {"value": 391.3431, "unit": "m³"}
